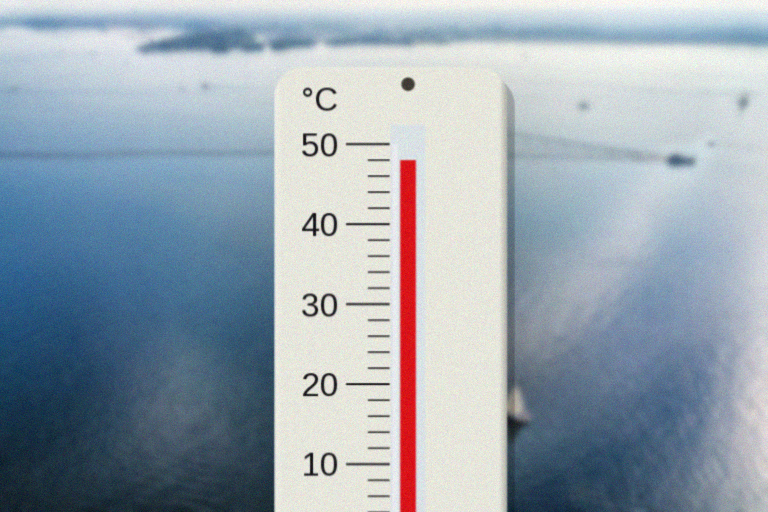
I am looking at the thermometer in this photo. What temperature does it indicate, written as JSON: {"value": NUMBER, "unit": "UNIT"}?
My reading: {"value": 48, "unit": "°C"}
